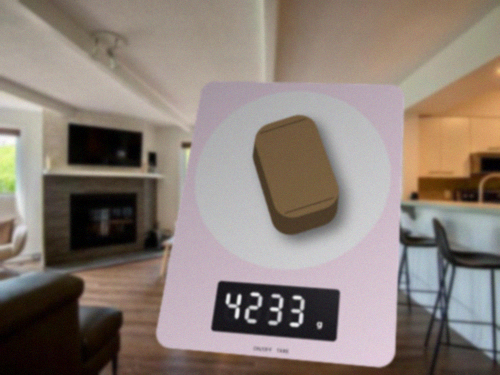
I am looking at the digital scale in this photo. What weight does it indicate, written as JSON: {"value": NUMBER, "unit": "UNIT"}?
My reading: {"value": 4233, "unit": "g"}
